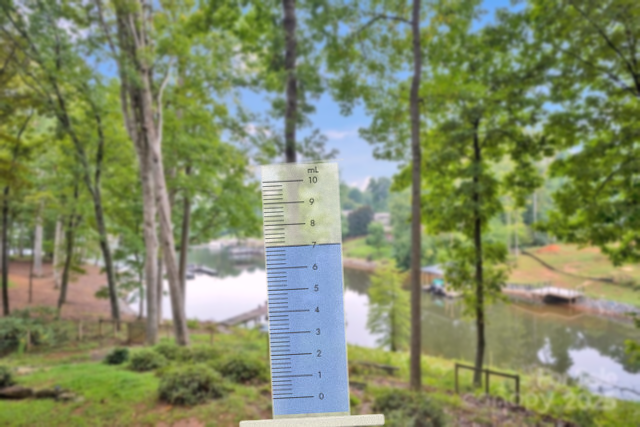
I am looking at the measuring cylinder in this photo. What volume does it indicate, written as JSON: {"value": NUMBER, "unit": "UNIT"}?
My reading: {"value": 7, "unit": "mL"}
